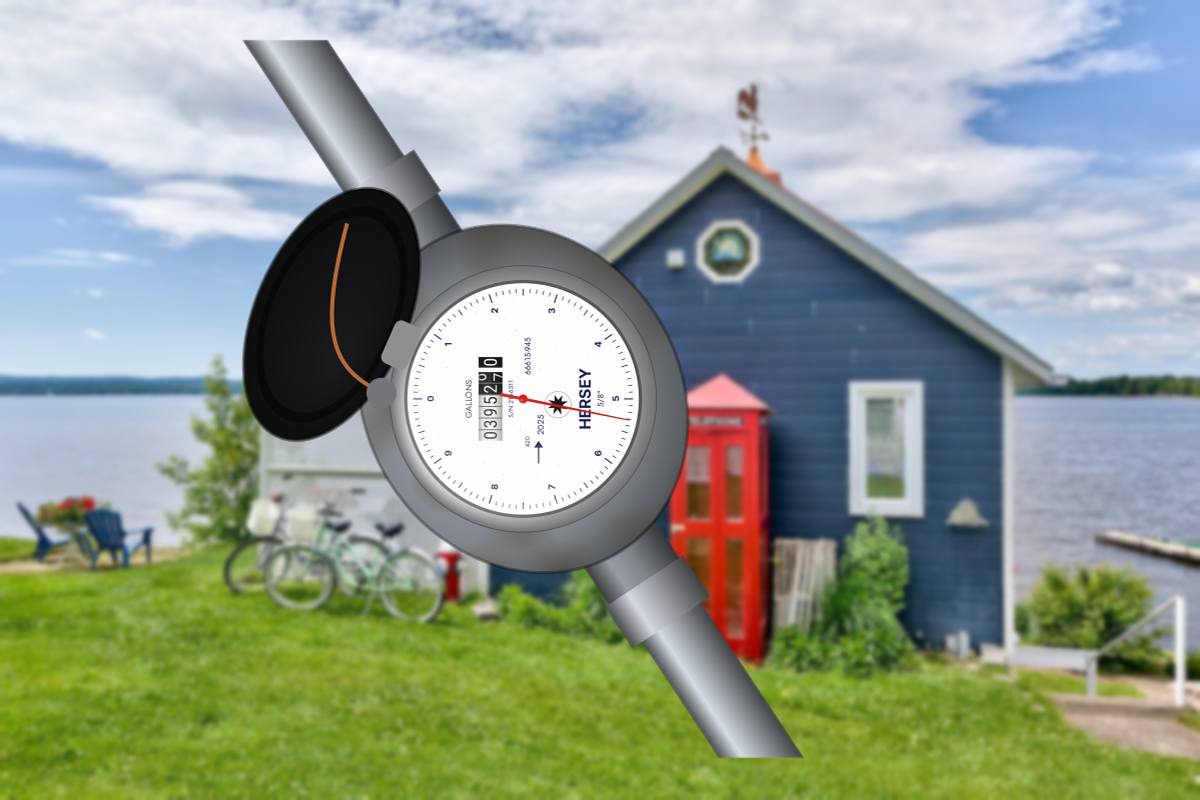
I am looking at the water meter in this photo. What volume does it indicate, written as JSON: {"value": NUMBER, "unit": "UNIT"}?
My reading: {"value": 395265.3, "unit": "gal"}
